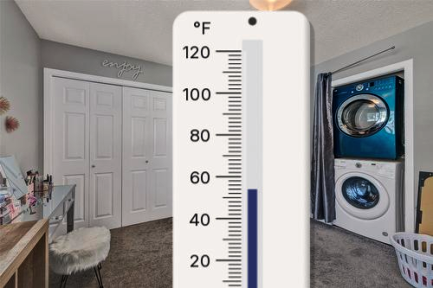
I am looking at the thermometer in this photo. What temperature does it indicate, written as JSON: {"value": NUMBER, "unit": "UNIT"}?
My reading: {"value": 54, "unit": "°F"}
